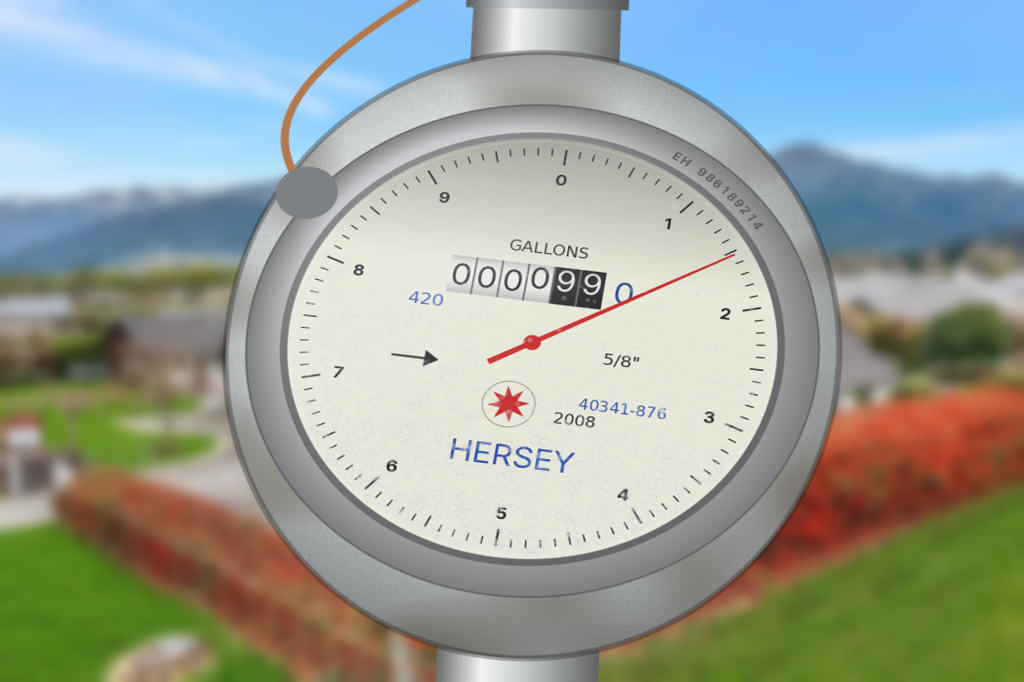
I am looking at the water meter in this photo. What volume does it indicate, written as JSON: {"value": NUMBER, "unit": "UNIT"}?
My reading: {"value": 991.5, "unit": "gal"}
